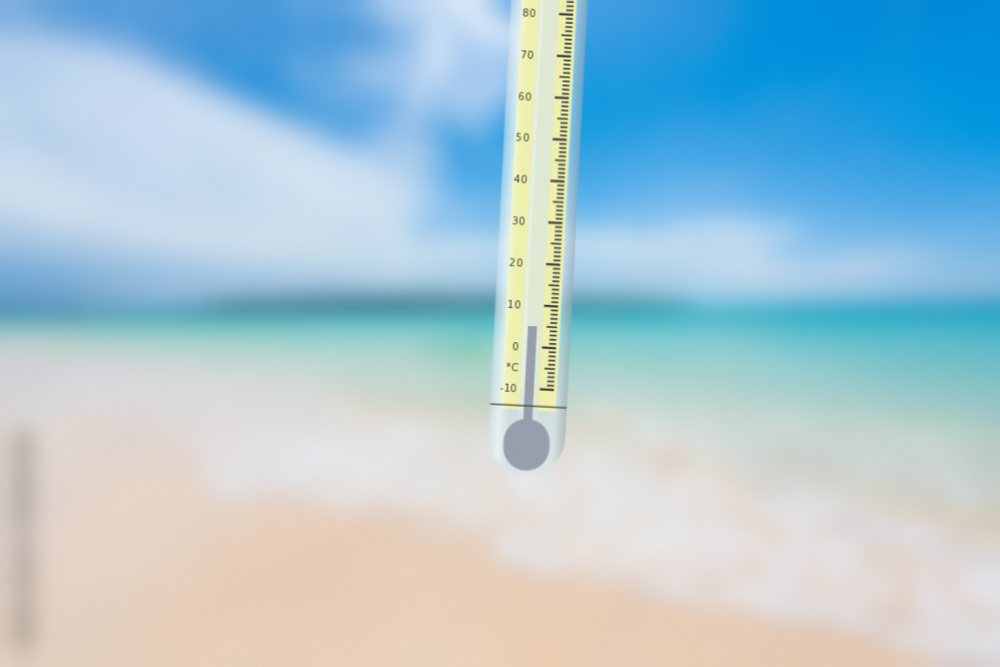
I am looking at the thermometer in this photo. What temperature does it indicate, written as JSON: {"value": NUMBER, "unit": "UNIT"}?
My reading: {"value": 5, "unit": "°C"}
